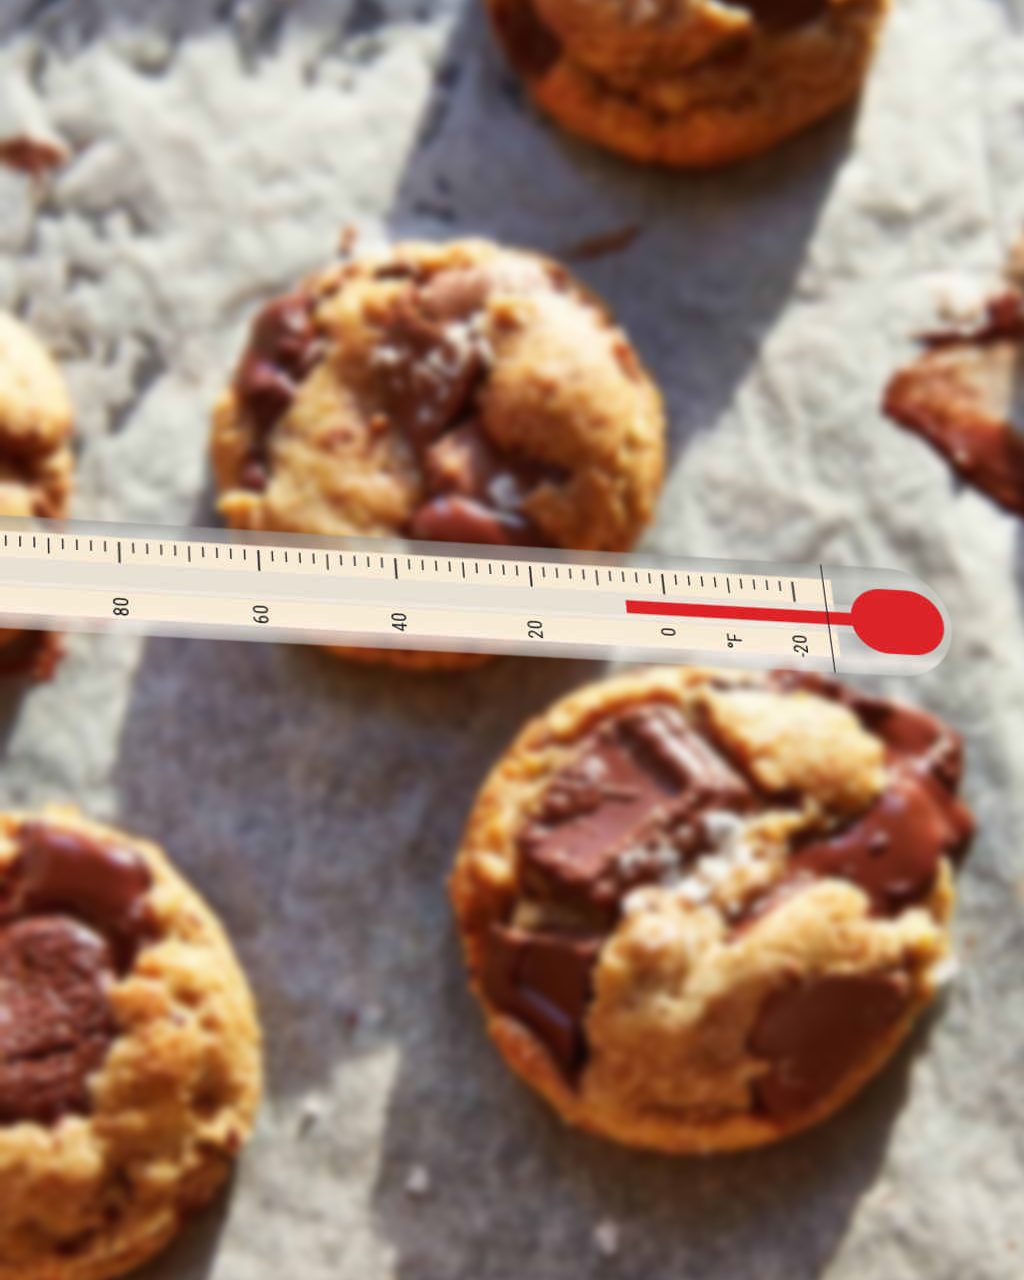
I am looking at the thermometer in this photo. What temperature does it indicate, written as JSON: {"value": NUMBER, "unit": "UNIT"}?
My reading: {"value": 6, "unit": "°F"}
